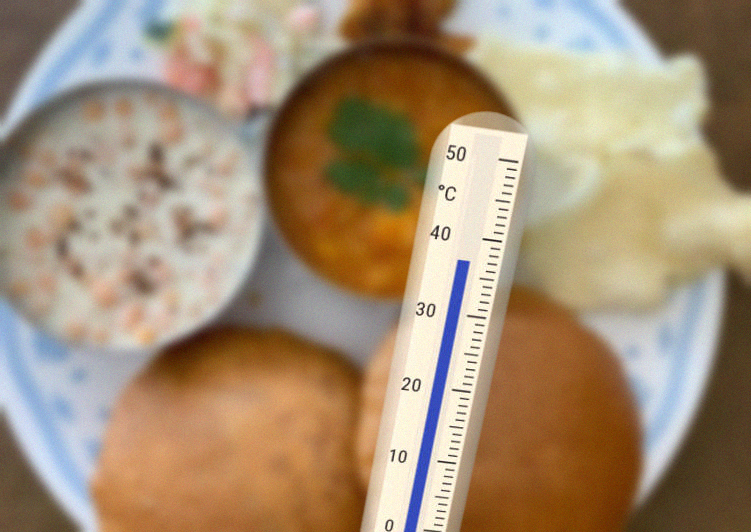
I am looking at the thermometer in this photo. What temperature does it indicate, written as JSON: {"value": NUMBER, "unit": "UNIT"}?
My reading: {"value": 37, "unit": "°C"}
